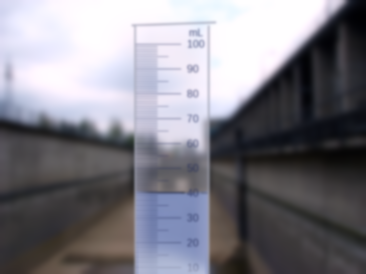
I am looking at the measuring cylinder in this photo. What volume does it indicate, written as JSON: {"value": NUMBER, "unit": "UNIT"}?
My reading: {"value": 40, "unit": "mL"}
